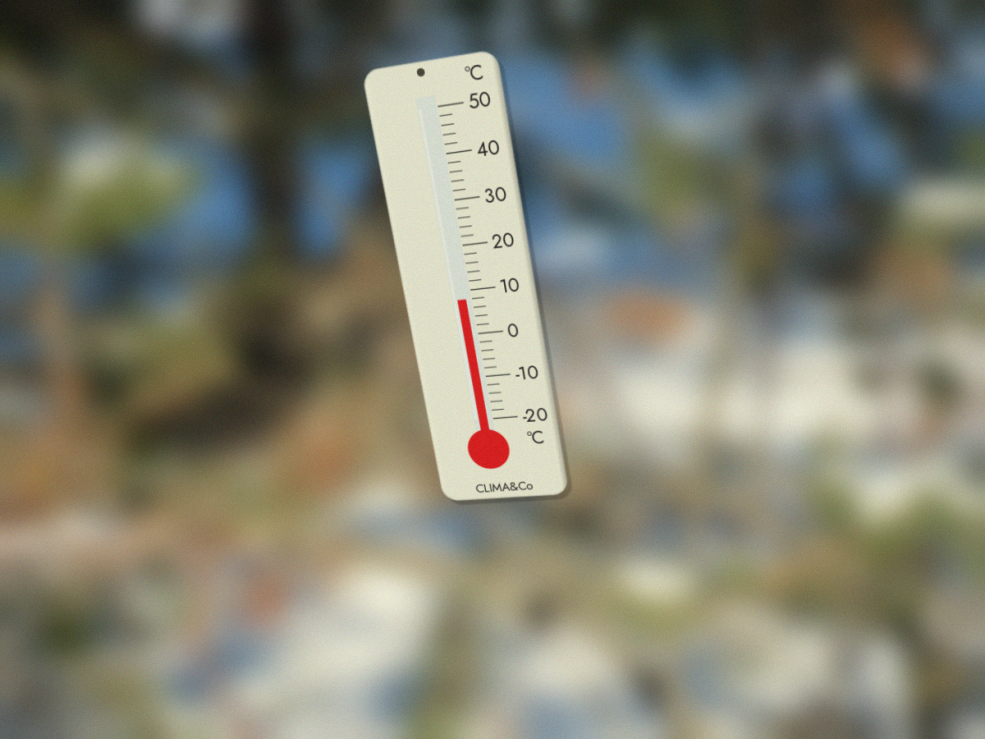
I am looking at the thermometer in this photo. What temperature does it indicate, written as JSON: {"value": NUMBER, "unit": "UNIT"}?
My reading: {"value": 8, "unit": "°C"}
